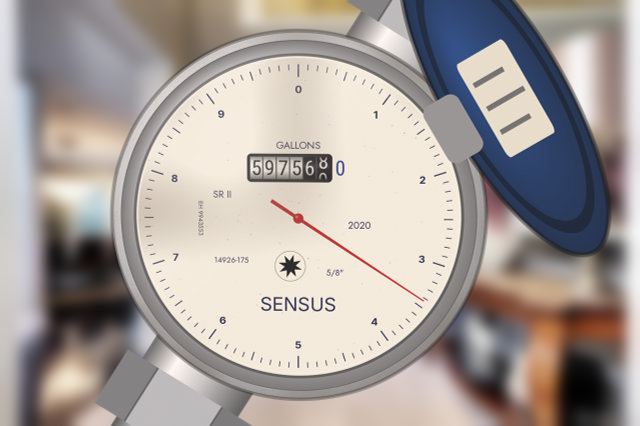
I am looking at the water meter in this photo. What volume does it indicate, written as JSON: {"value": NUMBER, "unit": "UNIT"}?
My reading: {"value": 5975683.4, "unit": "gal"}
